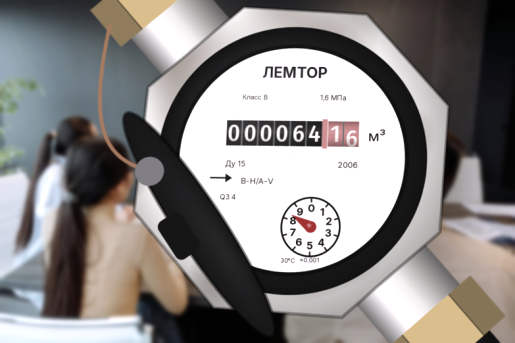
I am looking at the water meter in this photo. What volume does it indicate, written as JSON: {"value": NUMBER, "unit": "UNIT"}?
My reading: {"value": 64.158, "unit": "m³"}
